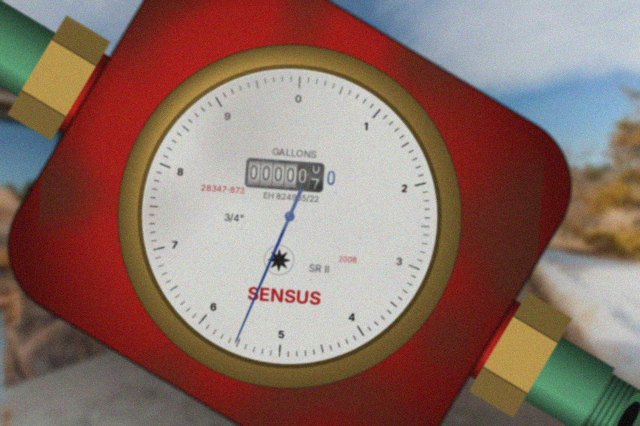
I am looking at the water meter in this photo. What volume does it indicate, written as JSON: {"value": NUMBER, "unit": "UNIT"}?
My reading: {"value": 65.5, "unit": "gal"}
